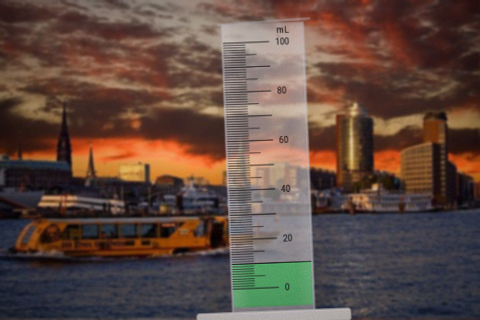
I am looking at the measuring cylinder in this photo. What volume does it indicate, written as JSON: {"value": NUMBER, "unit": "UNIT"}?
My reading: {"value": 10, "unit": "mL"}
